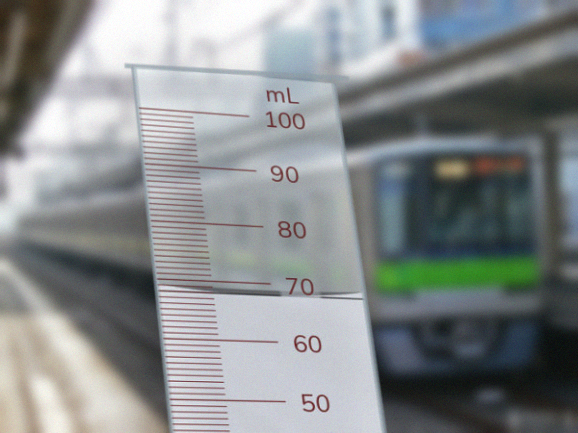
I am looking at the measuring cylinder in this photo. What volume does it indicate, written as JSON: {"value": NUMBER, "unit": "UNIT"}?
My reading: {"value": 68, "unit": "mL"}
